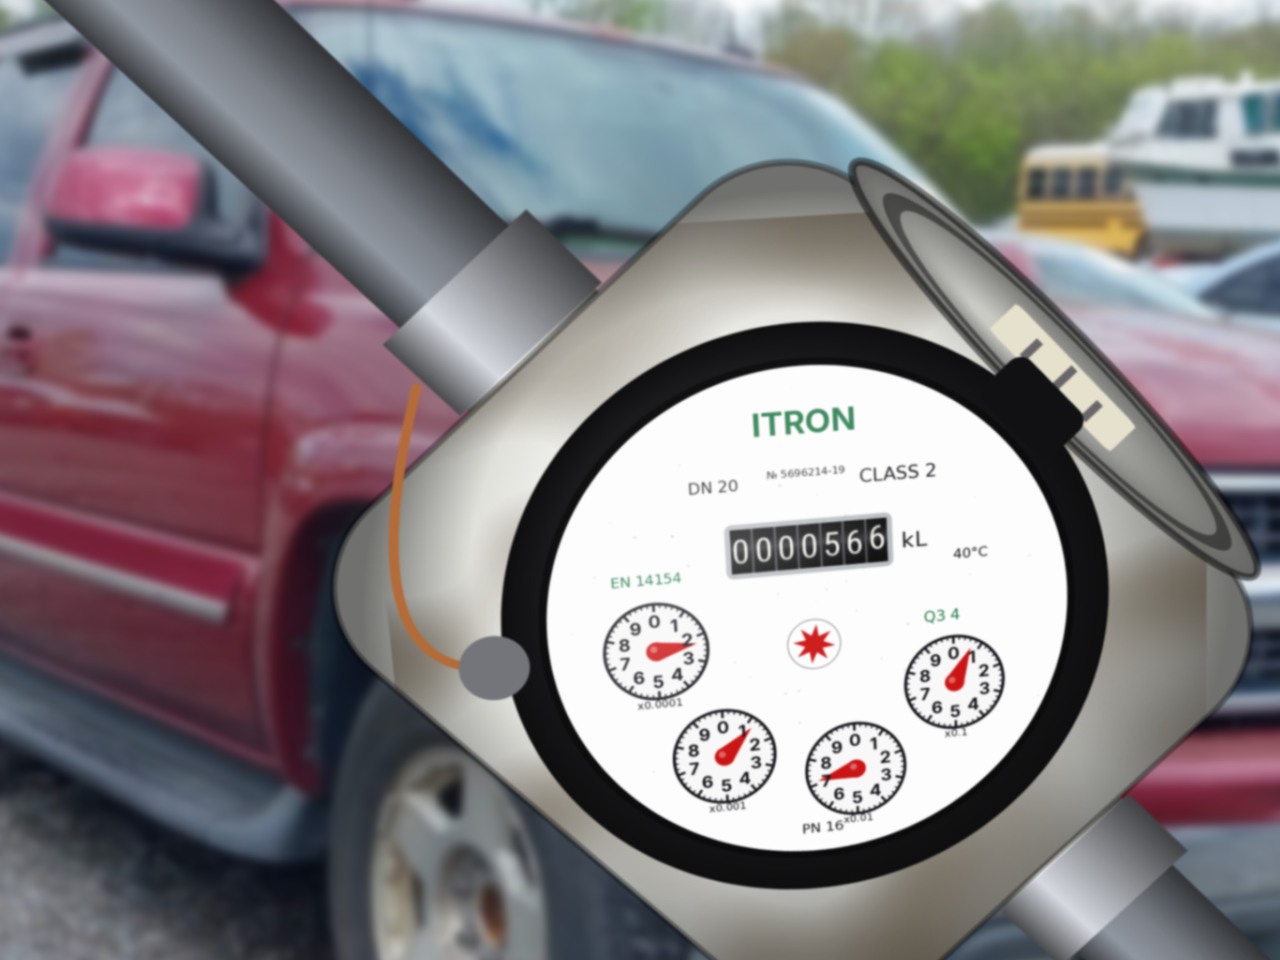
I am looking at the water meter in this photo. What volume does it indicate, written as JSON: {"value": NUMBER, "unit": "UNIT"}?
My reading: {"value": 566.0712, "unit": "kL"}
